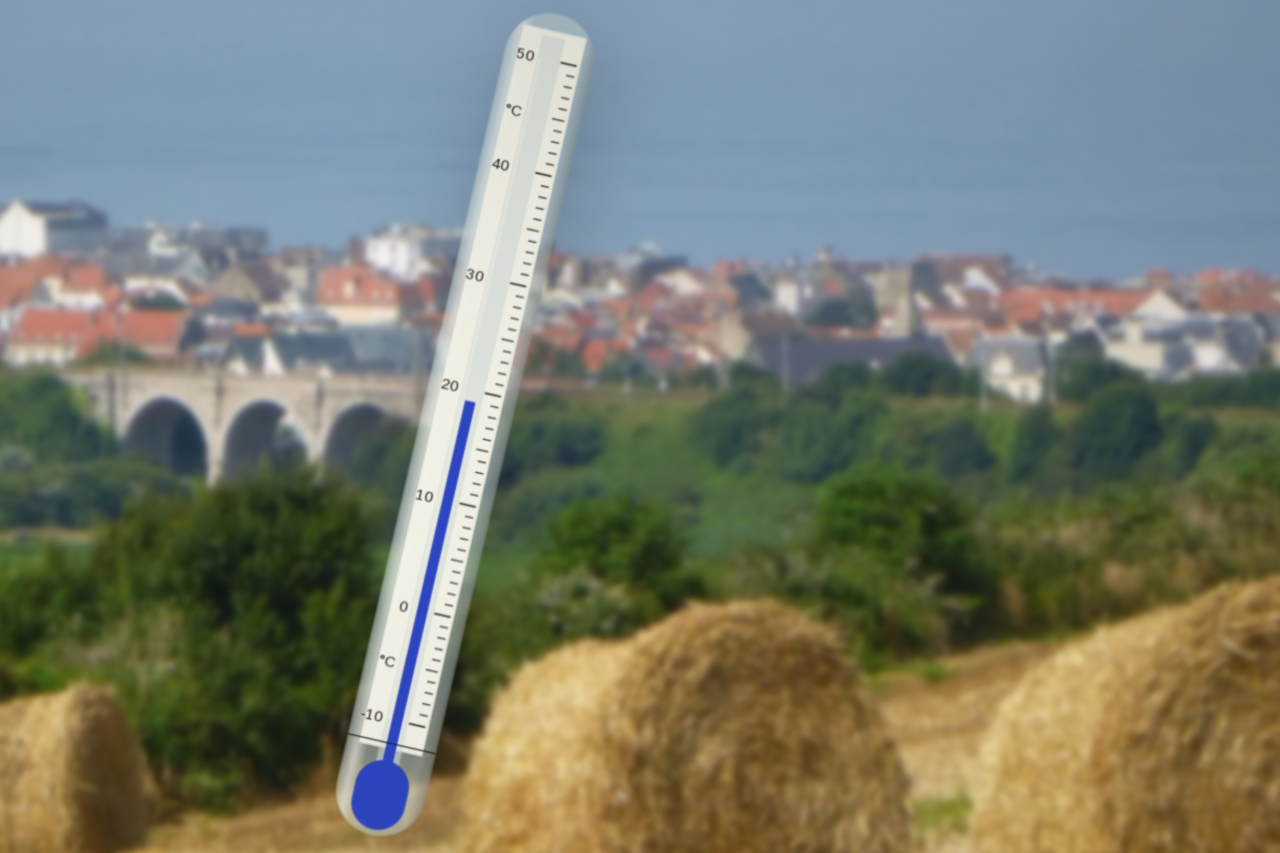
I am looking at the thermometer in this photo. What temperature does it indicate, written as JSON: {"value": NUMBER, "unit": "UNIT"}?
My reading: {"value": 19, "unit": "°C"}
